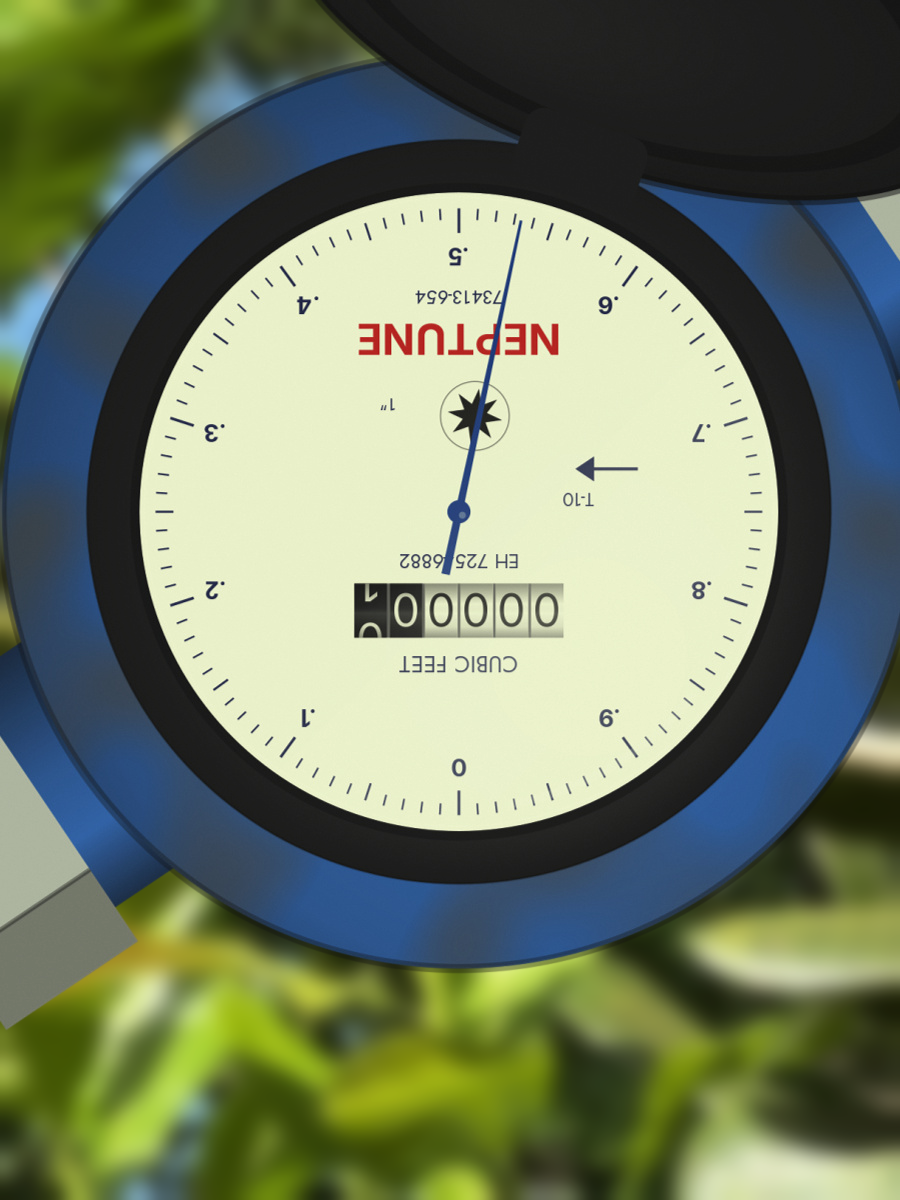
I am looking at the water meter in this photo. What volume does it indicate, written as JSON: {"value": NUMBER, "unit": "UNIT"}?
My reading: {"value": 0.53, "unit": "ft³"}
